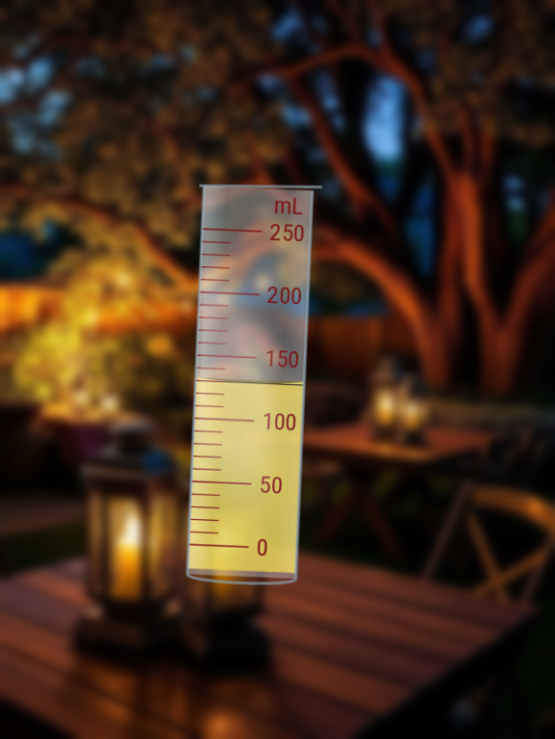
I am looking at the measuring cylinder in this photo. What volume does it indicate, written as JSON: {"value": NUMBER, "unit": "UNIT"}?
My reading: {"value": 130, "unit": "mL"}
